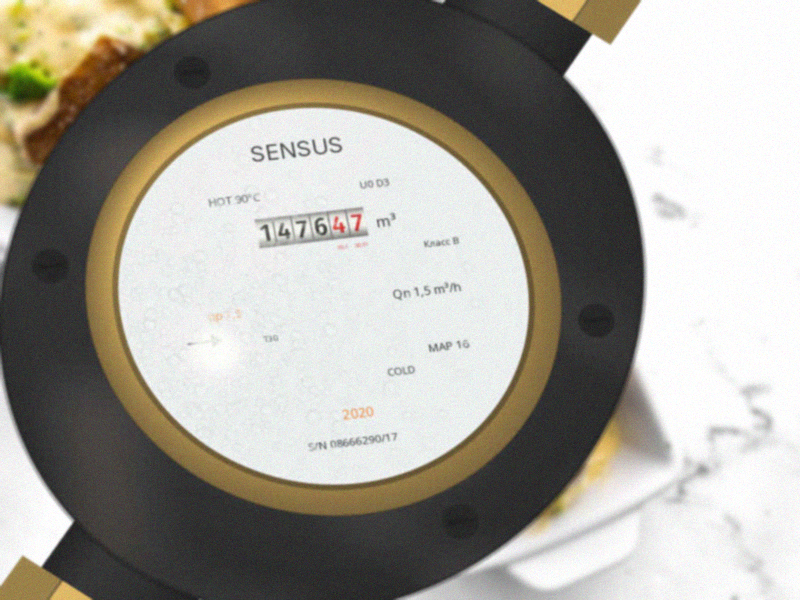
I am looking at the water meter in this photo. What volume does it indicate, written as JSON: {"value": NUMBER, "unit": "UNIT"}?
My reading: {"value": 1476.47, "unit": "m³"}
